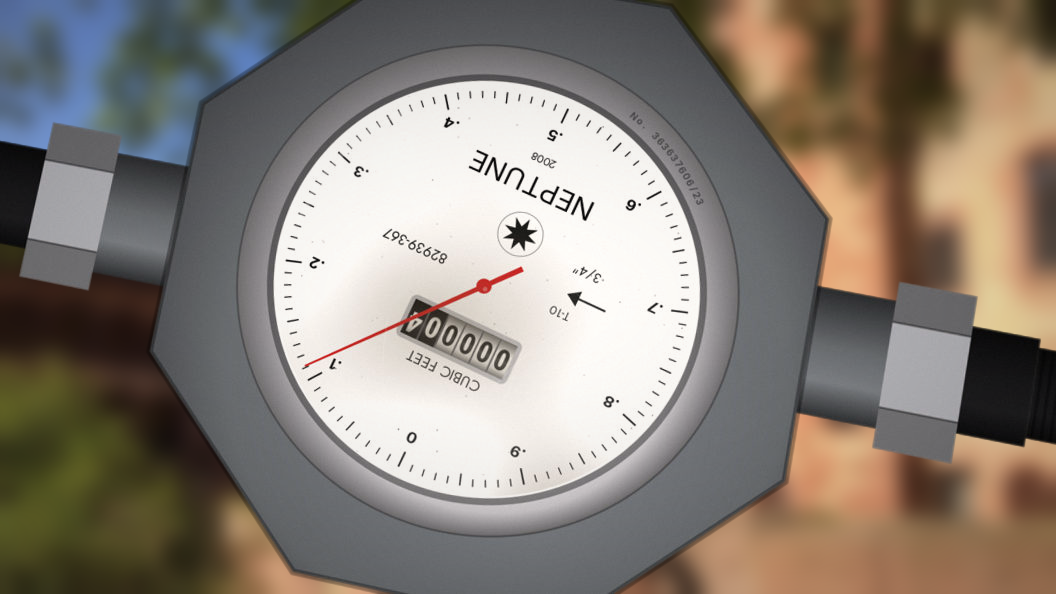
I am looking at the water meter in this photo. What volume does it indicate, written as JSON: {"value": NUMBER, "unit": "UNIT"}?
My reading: {"value": 4.11, "unit": "ft³"}
